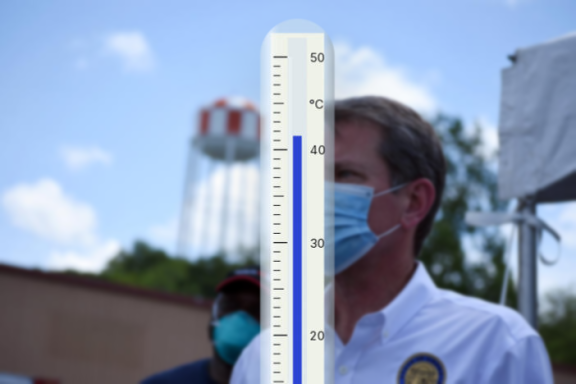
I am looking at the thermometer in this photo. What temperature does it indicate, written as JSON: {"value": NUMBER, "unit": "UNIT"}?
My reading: {"value": 41.5, "unit": "°C"}
